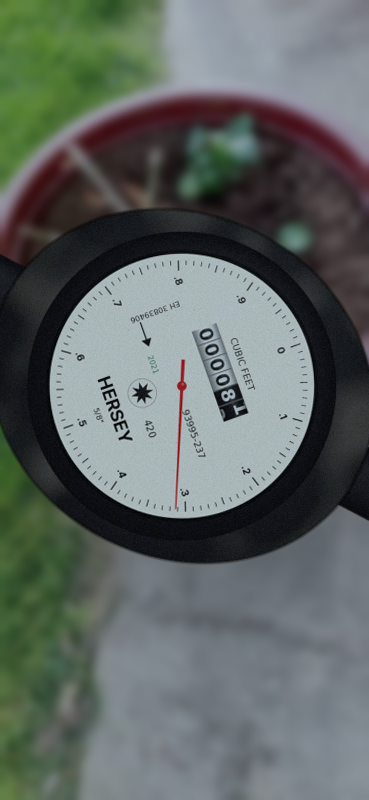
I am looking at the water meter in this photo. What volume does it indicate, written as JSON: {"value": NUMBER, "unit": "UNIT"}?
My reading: {"value": 81.31, "unit": "ft³"}
